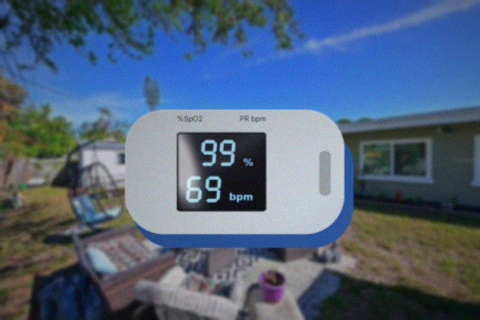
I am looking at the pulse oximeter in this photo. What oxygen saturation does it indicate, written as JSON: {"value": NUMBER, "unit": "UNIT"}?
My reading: {"value": 99, "unit": "%"}
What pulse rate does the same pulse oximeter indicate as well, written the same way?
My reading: {"value": 69, "unit": "bpm"}
